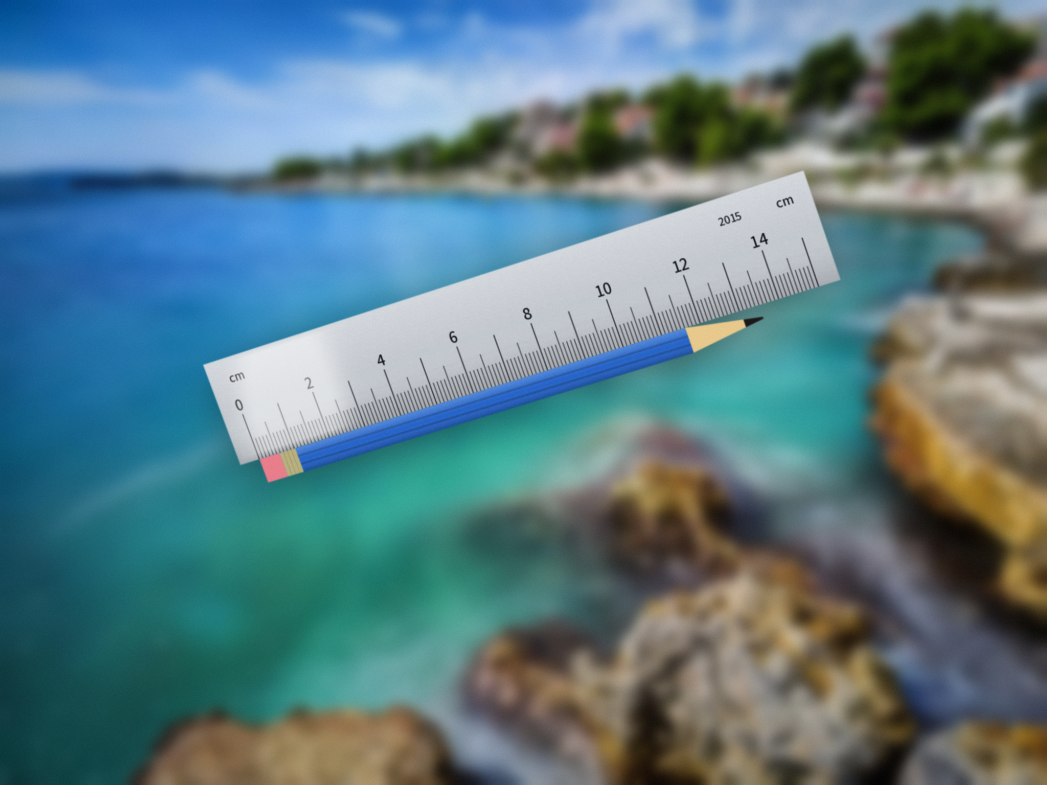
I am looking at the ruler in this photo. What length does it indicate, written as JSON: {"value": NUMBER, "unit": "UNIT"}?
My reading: {"value": 13.5, "unit": "cm"}
